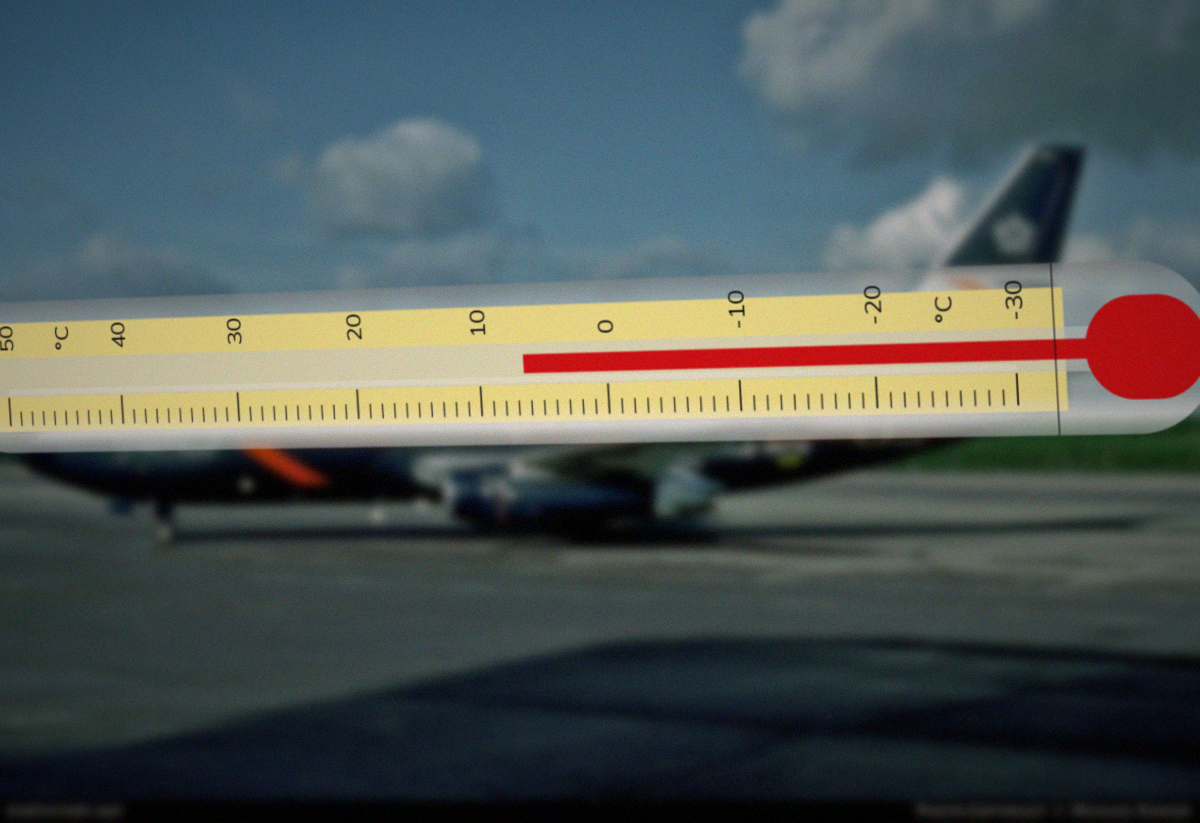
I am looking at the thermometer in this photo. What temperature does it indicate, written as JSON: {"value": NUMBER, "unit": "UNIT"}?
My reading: {"value": 6.5, "unit": "°C"}
